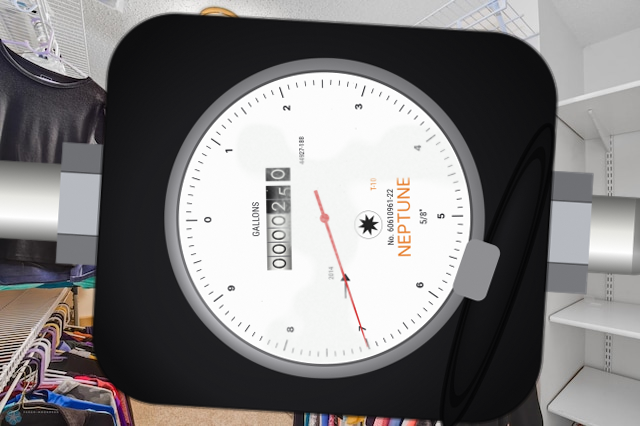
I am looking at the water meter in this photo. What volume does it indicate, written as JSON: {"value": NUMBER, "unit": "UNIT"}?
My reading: {"value": 247.0, "unit": "gal"}
